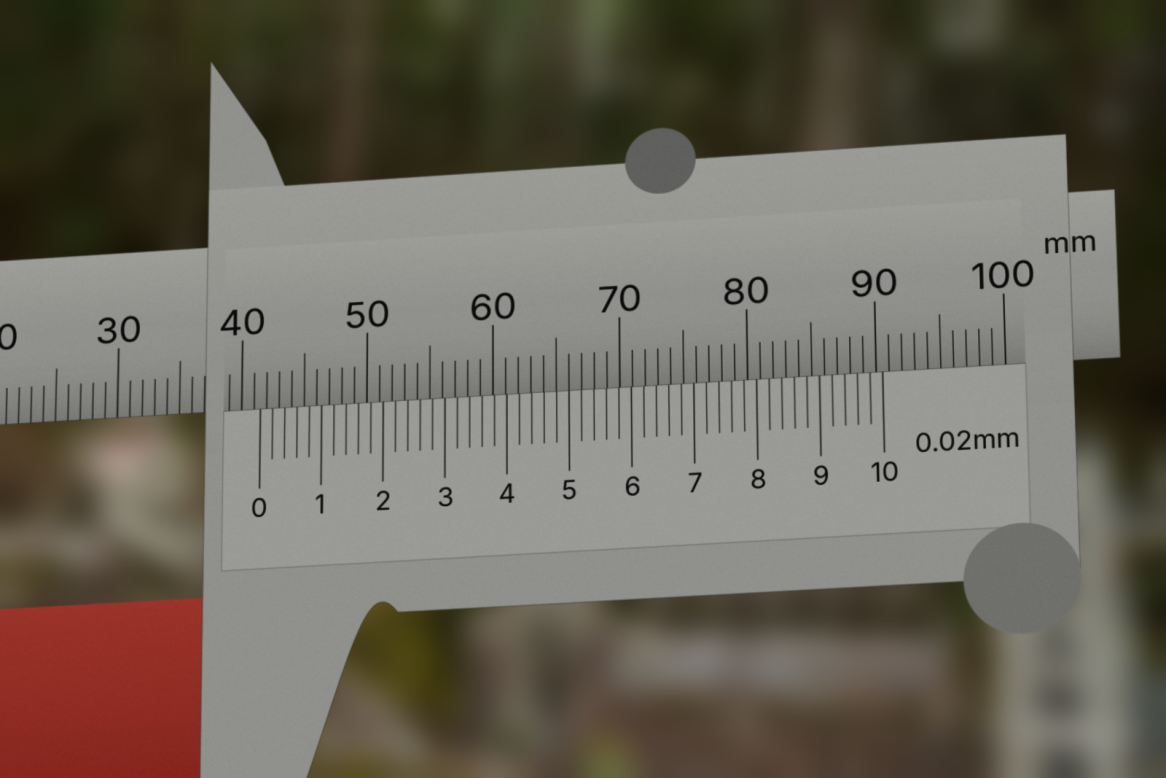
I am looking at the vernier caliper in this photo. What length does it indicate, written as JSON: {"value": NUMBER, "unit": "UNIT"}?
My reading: {"value": 41.5, "unit": "mm"}
